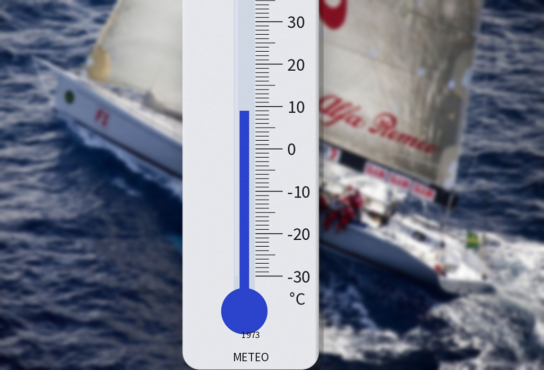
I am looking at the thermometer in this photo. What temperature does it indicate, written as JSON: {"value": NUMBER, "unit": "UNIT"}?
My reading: {"value": 9, "unit": "°C"}
